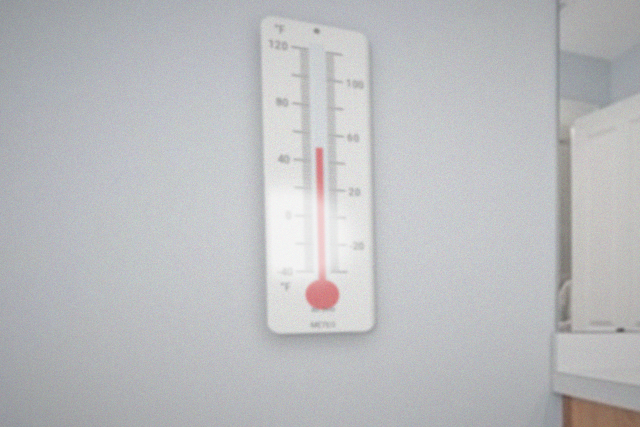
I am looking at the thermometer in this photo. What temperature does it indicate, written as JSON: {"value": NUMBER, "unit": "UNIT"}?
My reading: {"value": 50, "unit": "°F"}
